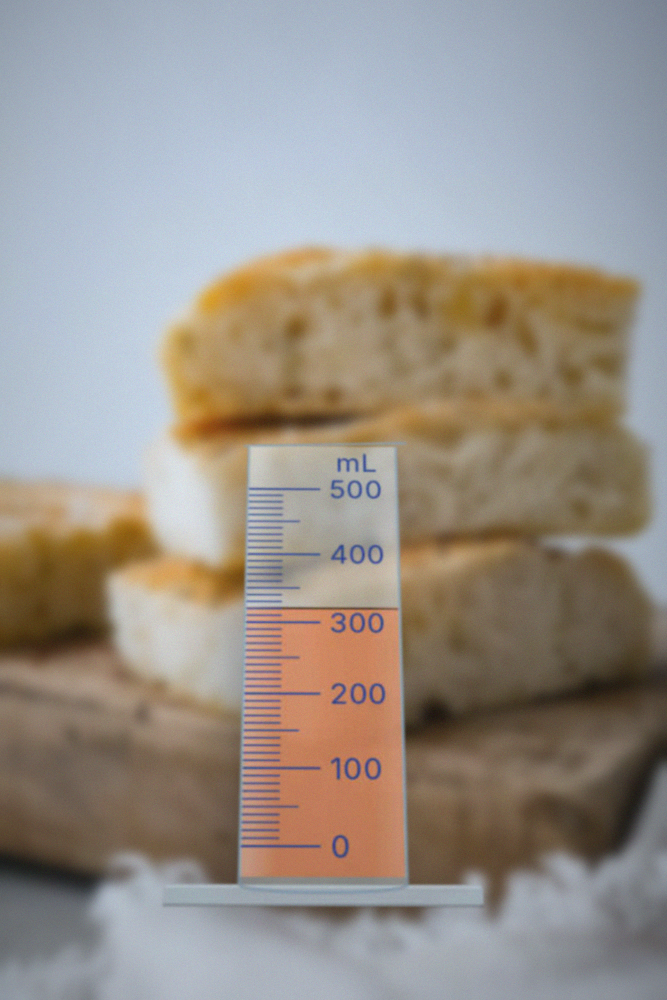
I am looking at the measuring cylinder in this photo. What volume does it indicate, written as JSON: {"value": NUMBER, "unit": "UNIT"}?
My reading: {"value": 320, "unit": "mL"}
